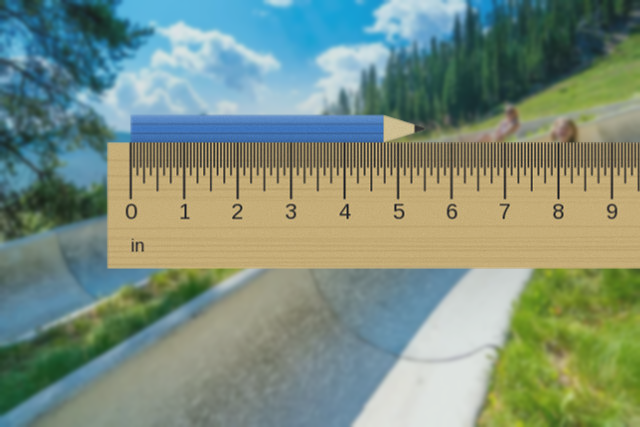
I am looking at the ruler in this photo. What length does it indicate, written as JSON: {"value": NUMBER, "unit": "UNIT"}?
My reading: {"value": 5.5, "unit": "in"}
